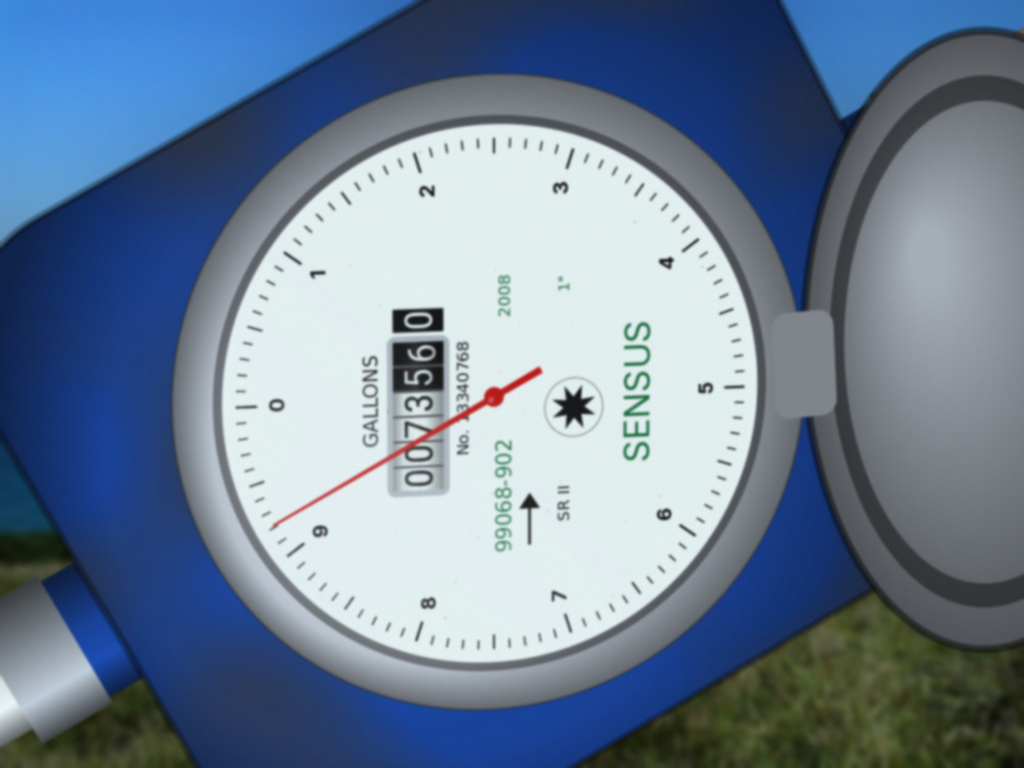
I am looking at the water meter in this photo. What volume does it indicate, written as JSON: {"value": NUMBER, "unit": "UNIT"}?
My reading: {"value": 73559.2, "unit": "gal"}
